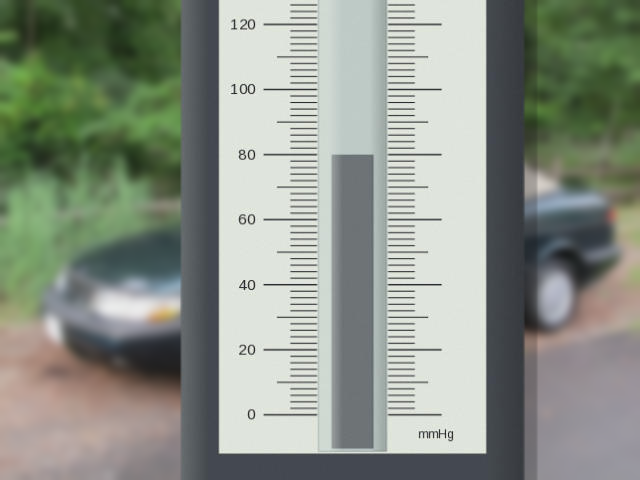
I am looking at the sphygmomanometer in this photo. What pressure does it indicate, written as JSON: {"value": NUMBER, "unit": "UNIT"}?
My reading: {"value": 80, "unit": "mmHg"}
